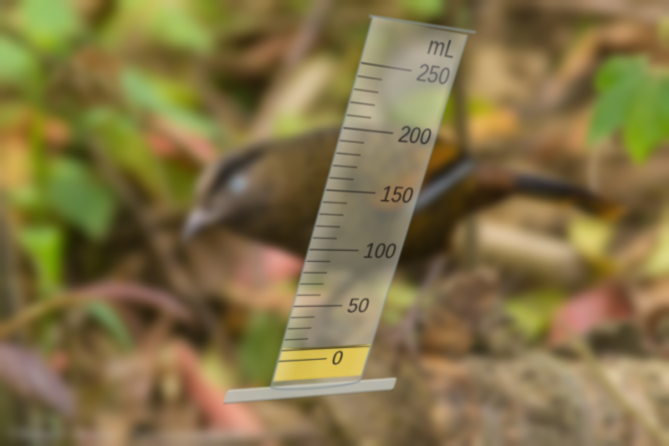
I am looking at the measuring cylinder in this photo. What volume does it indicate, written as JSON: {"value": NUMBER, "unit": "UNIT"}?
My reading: {"value": 10, "unit": "mL"}
